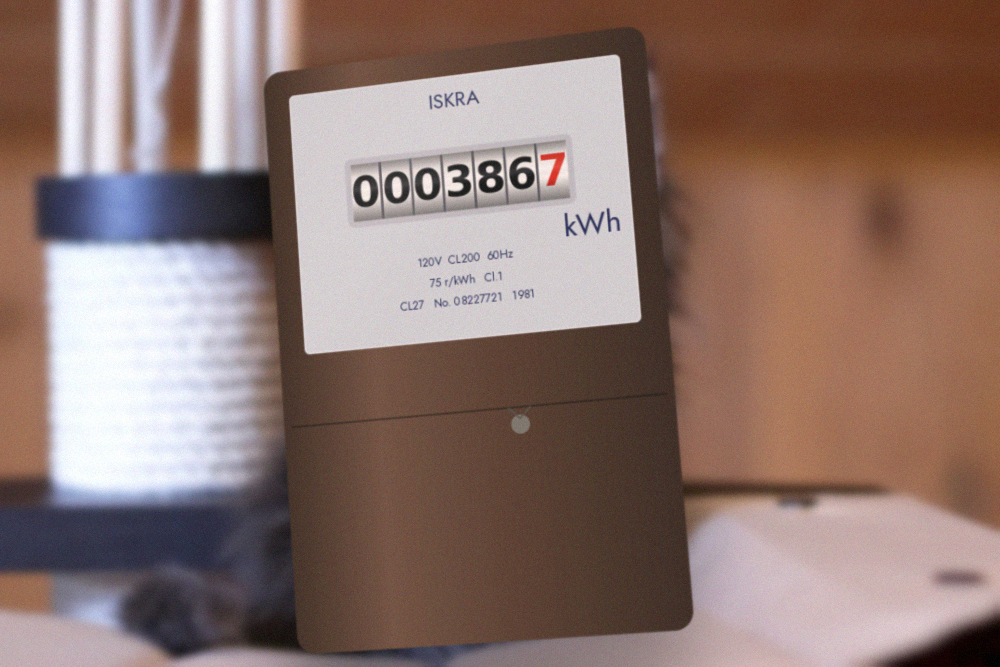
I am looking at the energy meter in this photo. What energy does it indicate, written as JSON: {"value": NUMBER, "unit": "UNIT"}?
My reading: {"value": 386.7, "unit": "kWh"}
